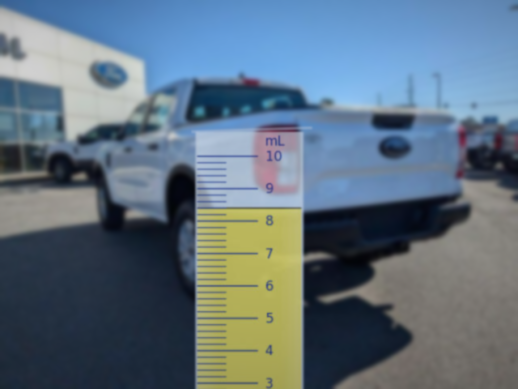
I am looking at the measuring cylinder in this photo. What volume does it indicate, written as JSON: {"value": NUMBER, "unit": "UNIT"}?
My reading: {"value": 8.4, "unit": "mL"}
